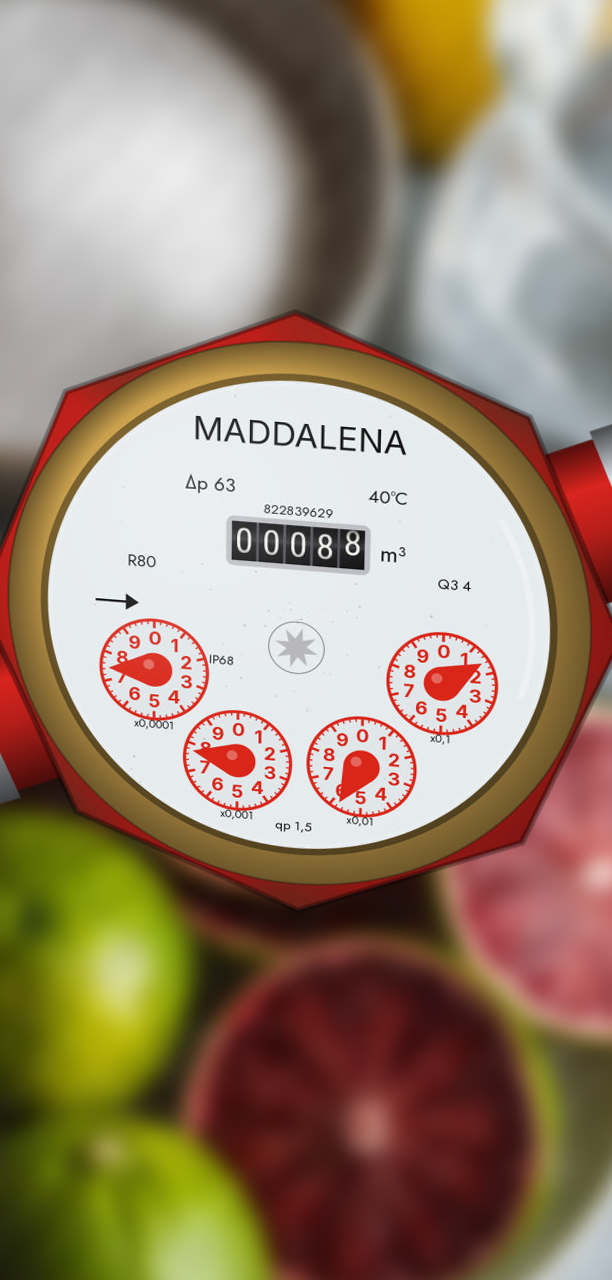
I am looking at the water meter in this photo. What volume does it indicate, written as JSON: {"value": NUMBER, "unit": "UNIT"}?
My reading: {"value": 88.1577, "unit": "m³"}
